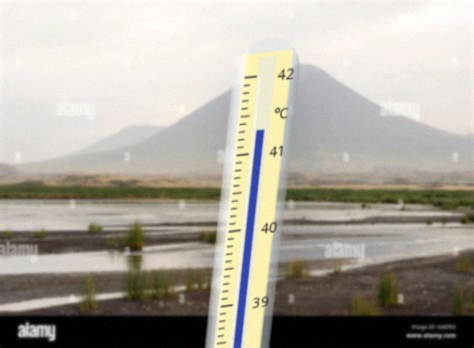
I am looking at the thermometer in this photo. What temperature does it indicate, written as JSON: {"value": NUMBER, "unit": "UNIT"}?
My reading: {"value": 41.3, "unit": "°C"}
